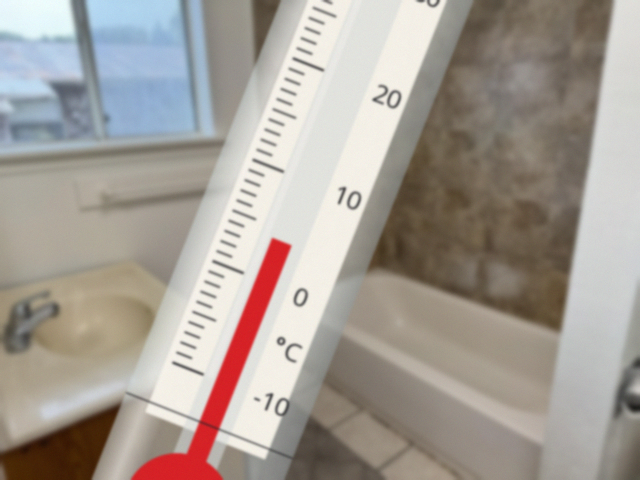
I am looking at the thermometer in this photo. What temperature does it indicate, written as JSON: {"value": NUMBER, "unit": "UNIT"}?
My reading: {"value": 4, "unit": "°C"}
